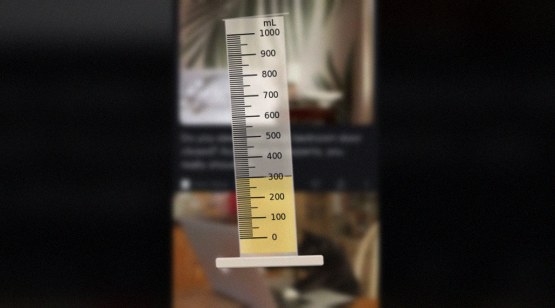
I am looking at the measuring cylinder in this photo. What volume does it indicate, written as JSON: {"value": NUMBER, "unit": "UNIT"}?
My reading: {"value": 300, "unit": "mL"}
